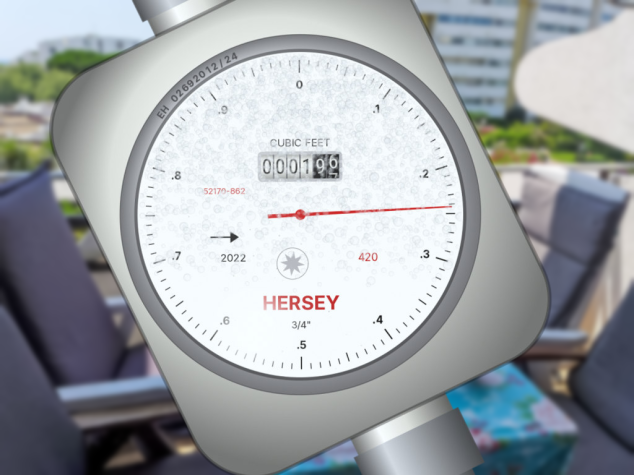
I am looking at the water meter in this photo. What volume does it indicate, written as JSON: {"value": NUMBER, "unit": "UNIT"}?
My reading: {"value": 196.24, "unit": "ft³"}
